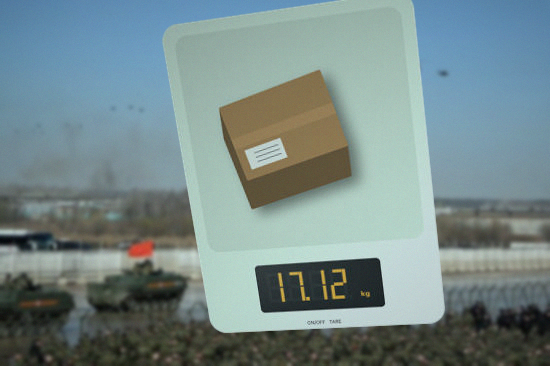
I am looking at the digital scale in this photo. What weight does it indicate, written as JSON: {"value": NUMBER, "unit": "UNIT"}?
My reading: {"value": 17.12, "unit": "kg"}
